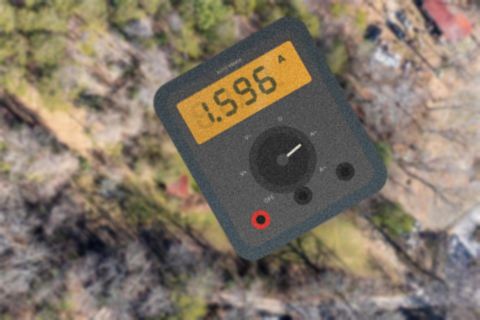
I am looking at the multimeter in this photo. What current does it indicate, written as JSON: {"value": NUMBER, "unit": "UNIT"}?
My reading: {"value": 1.596, "unit": "A"}
